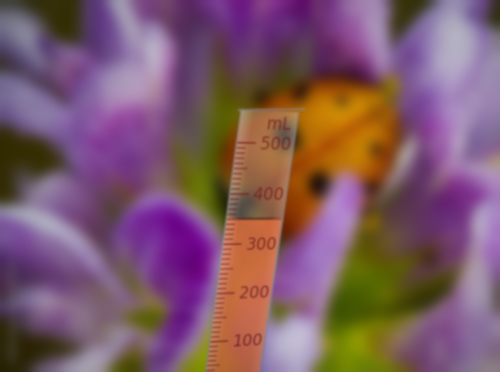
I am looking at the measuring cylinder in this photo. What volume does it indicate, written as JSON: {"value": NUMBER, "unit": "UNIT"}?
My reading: {"value": 350, "unit": "mL"}
